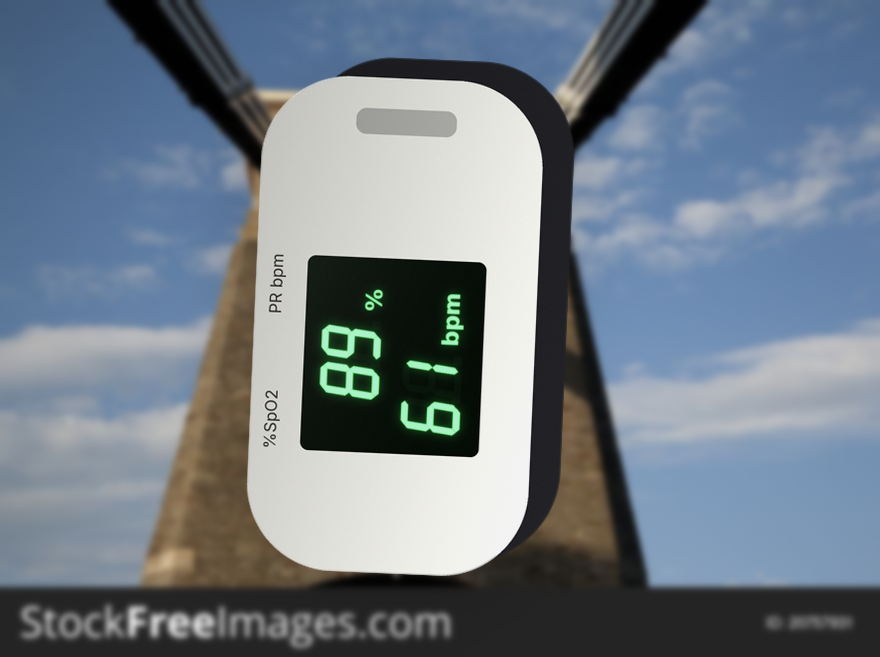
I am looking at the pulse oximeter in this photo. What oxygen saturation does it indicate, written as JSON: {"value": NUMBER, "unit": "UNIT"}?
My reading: {"value": 89, "unit": "%"}
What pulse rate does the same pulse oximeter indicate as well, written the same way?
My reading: {"value": 61, "unit": "bpm"}
